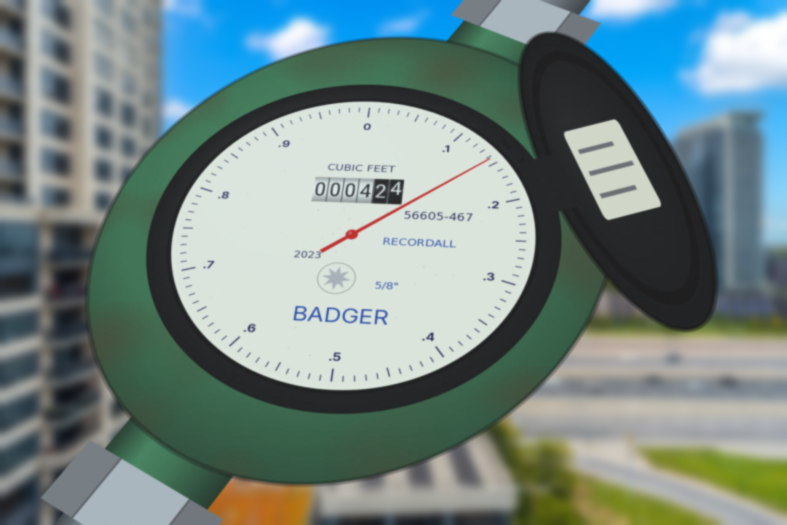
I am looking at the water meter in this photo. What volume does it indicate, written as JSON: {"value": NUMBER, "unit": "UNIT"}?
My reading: {"value": 424.14, "unit": "ft³"}
